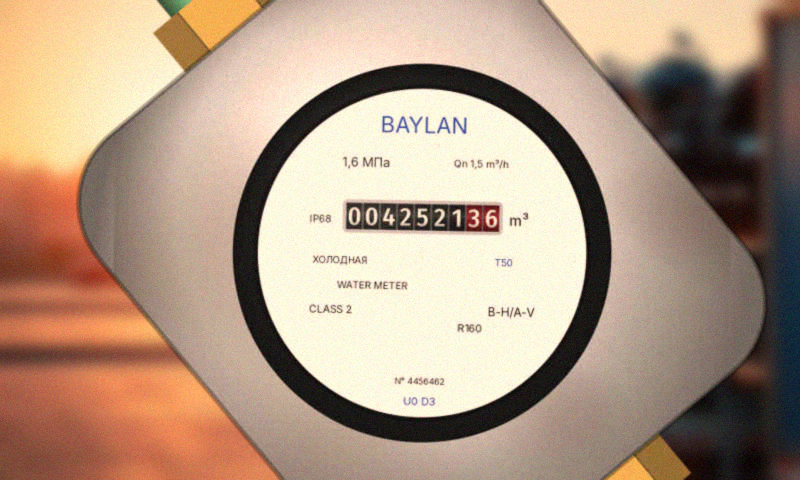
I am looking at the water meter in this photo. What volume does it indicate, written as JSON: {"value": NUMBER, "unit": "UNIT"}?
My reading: {"value": 42521.36, "unit": "m³"}
